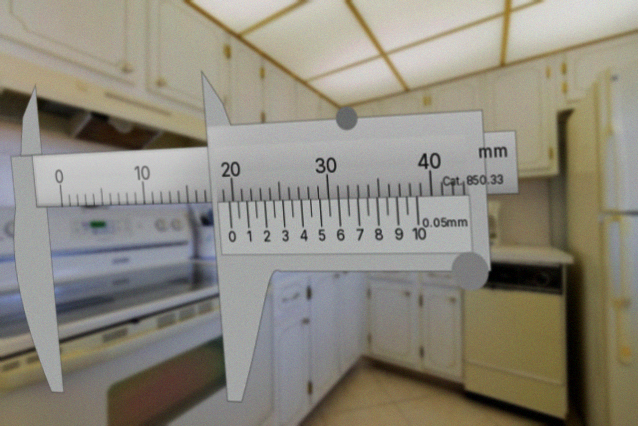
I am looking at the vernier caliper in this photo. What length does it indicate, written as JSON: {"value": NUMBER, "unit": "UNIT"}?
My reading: {"value": 19.6, "unit": "mm"}
